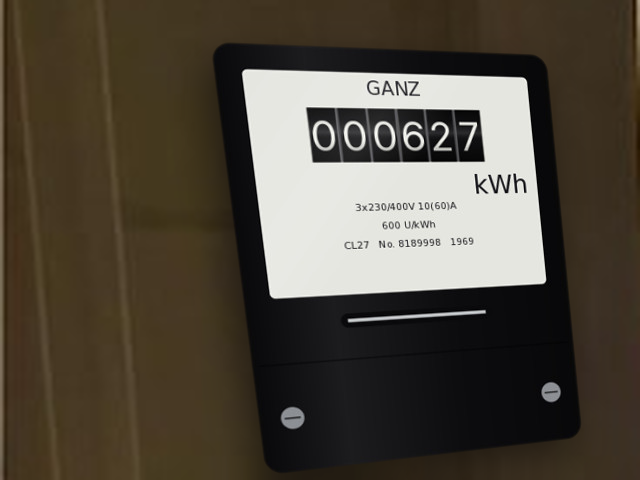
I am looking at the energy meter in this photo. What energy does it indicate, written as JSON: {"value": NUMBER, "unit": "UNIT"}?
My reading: {"value": 627, "unit": "kWh"}
